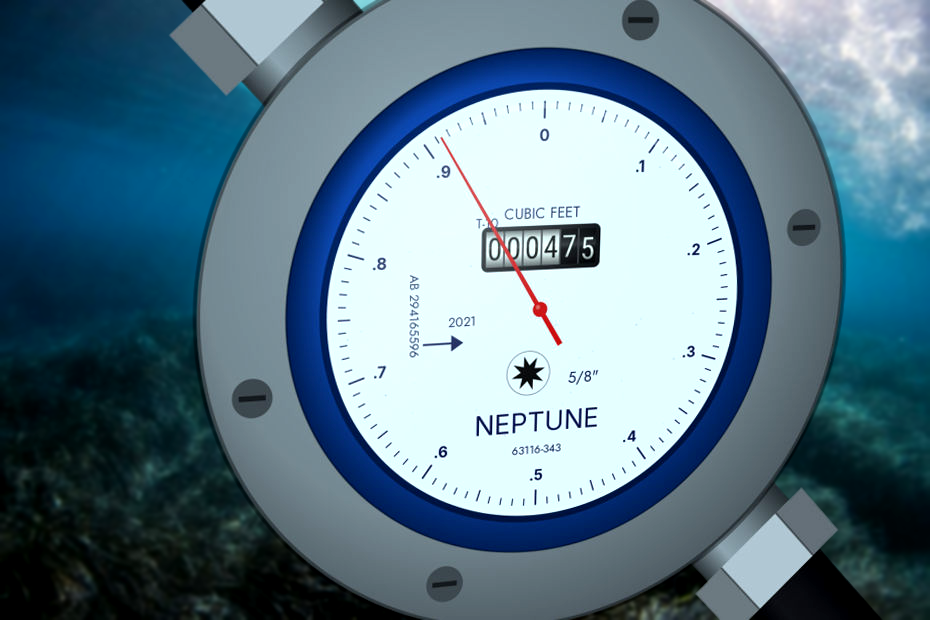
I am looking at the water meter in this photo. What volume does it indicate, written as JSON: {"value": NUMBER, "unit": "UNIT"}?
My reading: {"value": 474.91, "unit": "ft³"}
